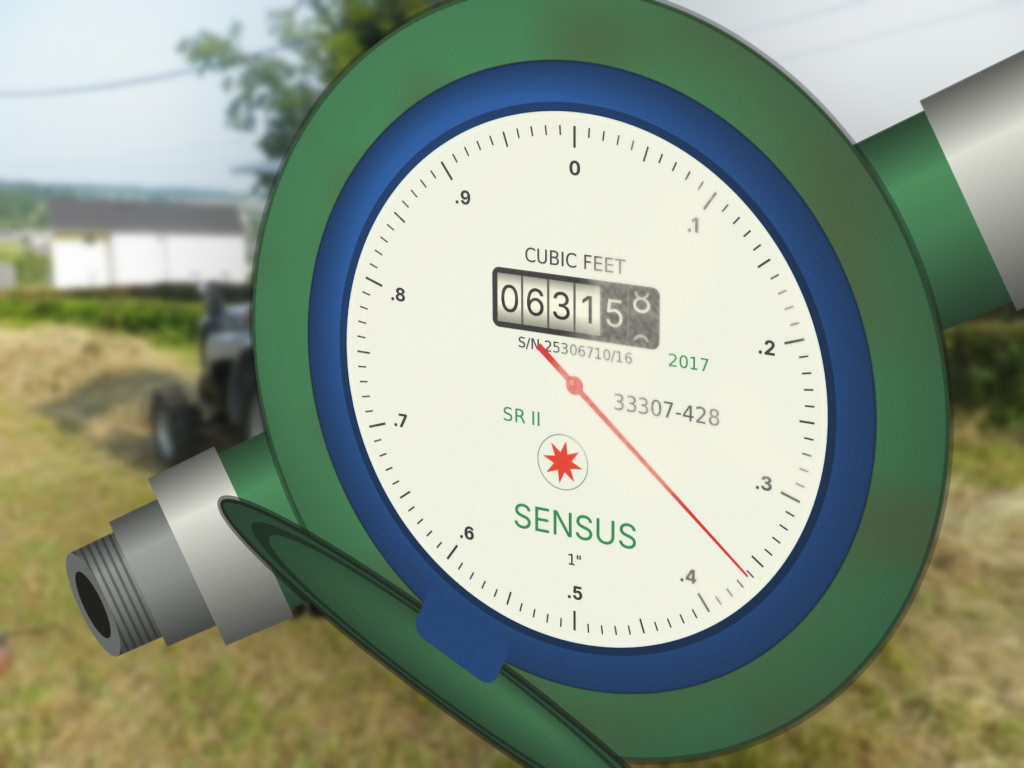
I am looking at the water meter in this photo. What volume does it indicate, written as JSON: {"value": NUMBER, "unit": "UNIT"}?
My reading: {"value": 63158.36, "unit": "ft³"}
